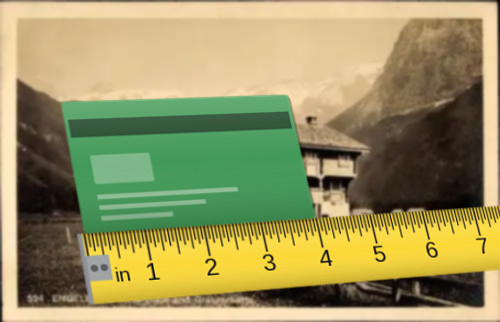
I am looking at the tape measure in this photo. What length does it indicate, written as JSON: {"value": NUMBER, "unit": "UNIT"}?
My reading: {"value": 4, "unit": "in"}
